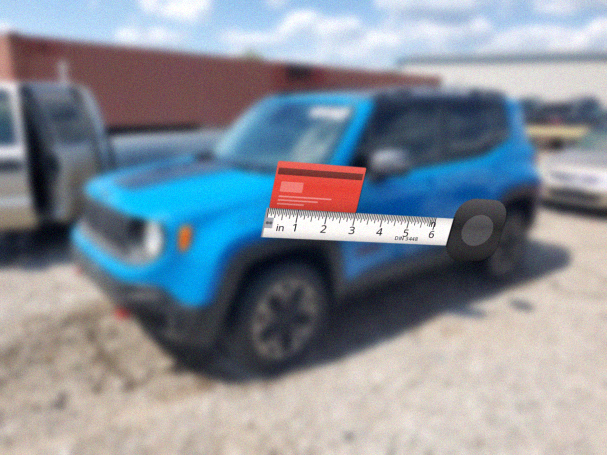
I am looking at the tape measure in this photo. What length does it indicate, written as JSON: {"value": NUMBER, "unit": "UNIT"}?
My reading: {"value": 3, "unit": "in"}
